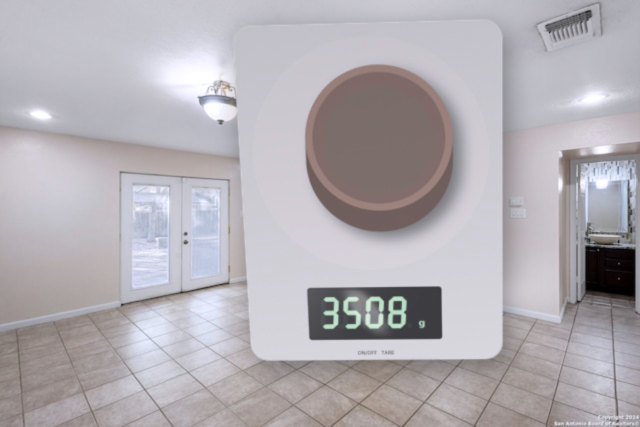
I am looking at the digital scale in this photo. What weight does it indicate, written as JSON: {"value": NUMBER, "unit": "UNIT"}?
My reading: {"value": 3508, "unit": "g"}
